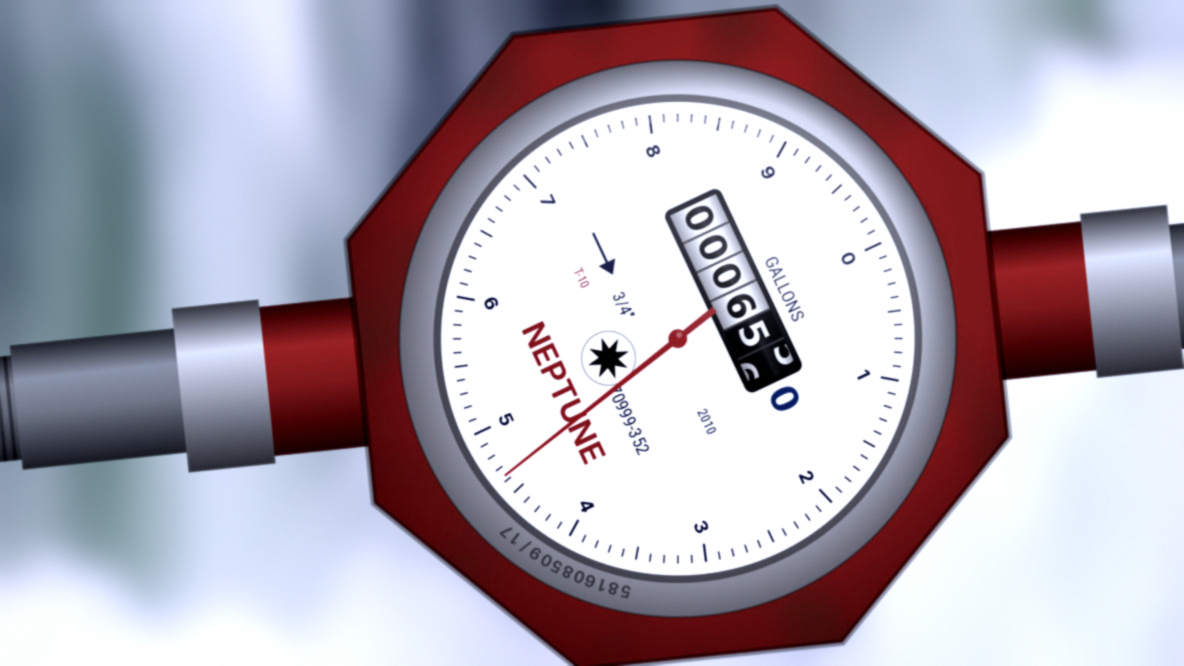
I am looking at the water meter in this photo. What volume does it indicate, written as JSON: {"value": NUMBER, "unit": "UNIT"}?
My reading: {"value": 6554.6, "unit": "gal"}
